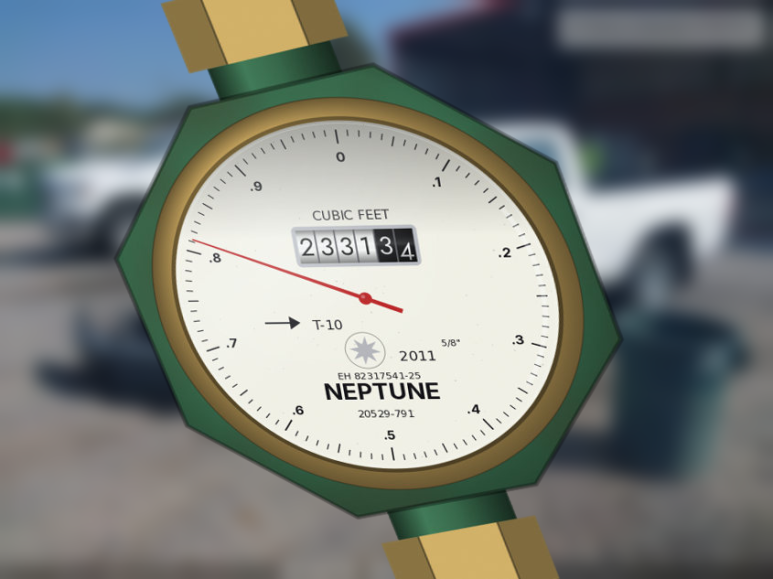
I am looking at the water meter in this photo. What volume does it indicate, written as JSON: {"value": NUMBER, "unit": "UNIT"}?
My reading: {"value": 233133.81, "unit": "ft³"}
